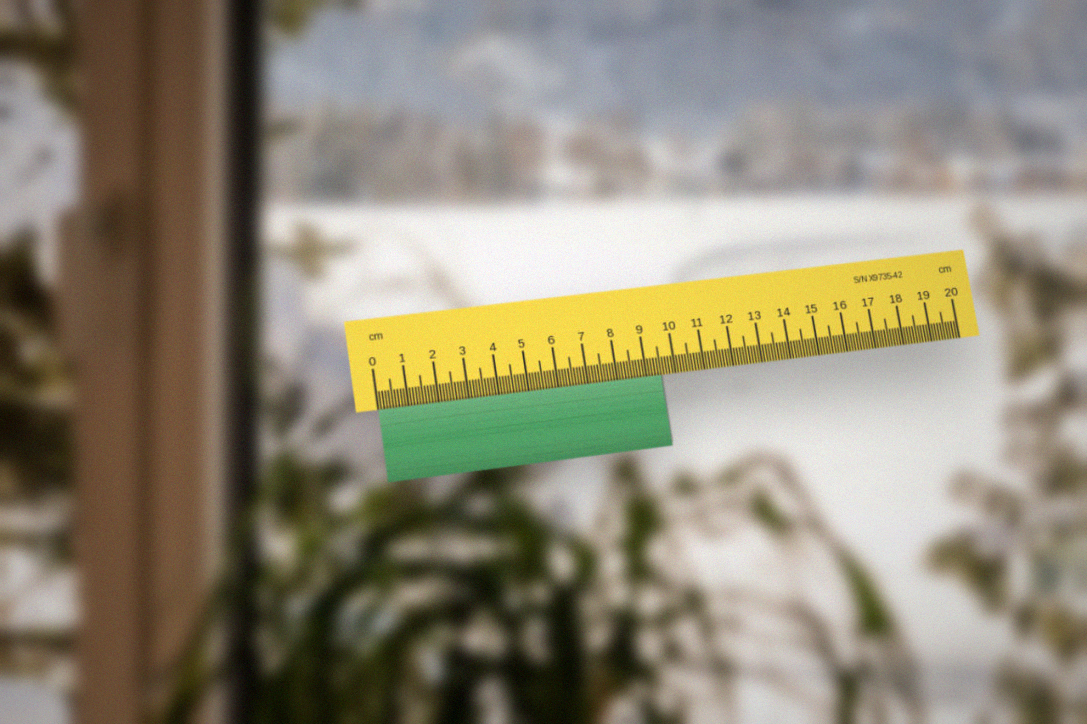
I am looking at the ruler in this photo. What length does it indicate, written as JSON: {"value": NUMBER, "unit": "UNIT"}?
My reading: {"value": 9.5, "unit": "cm"}
